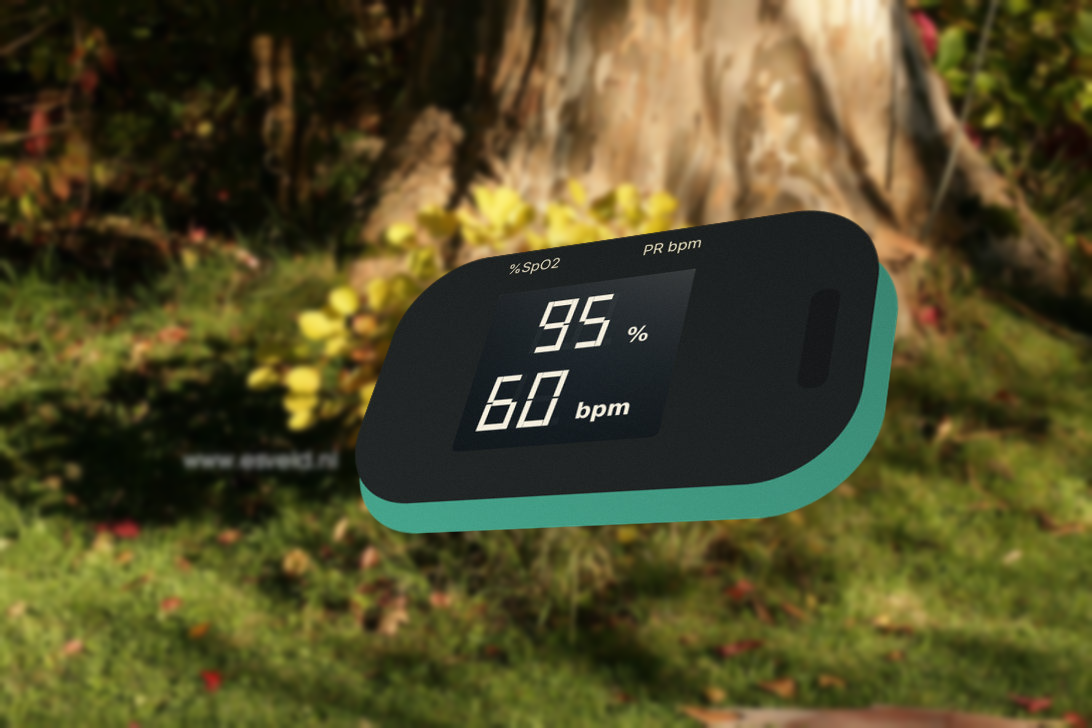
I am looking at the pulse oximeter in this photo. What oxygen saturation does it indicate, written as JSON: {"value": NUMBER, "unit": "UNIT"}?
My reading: {"value": 95, "unit": "%"}
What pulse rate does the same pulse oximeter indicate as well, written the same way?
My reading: {"value": 60, "unit": "bpm"}
